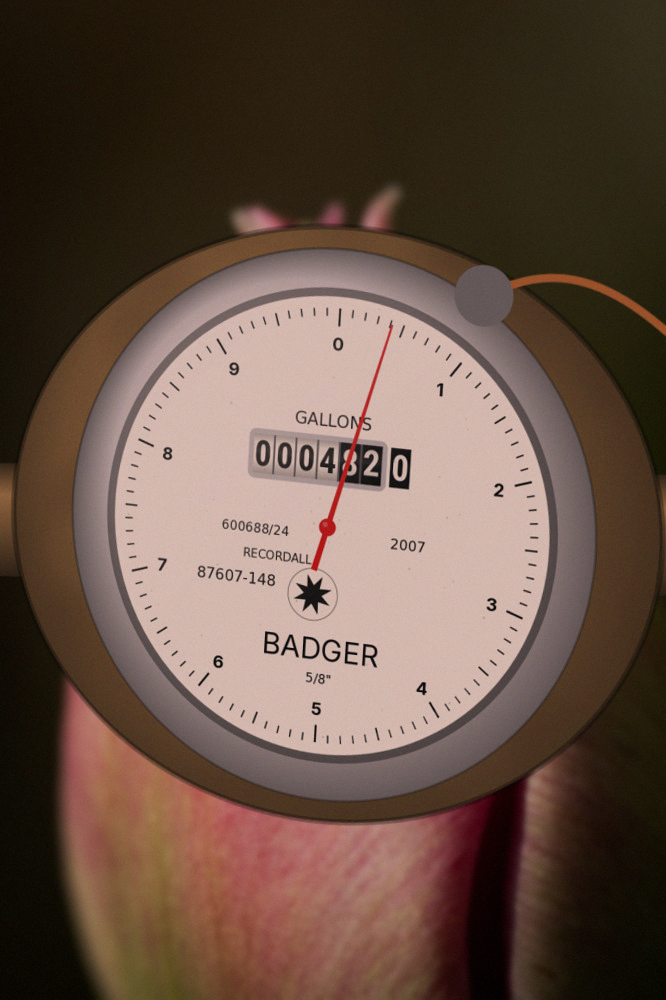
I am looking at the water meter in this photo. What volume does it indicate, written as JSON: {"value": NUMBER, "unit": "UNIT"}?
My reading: {"value": 4820.4, "unit": "gal"}
